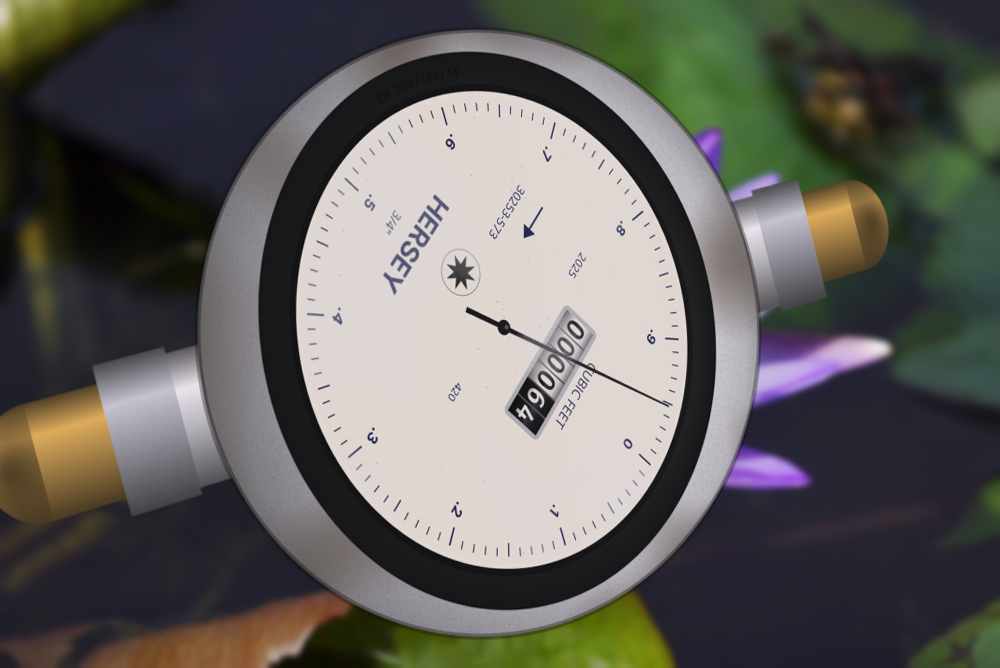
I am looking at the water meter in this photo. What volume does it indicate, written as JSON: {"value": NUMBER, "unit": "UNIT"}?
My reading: {"value": 63.95, "unit": "ft³"}
